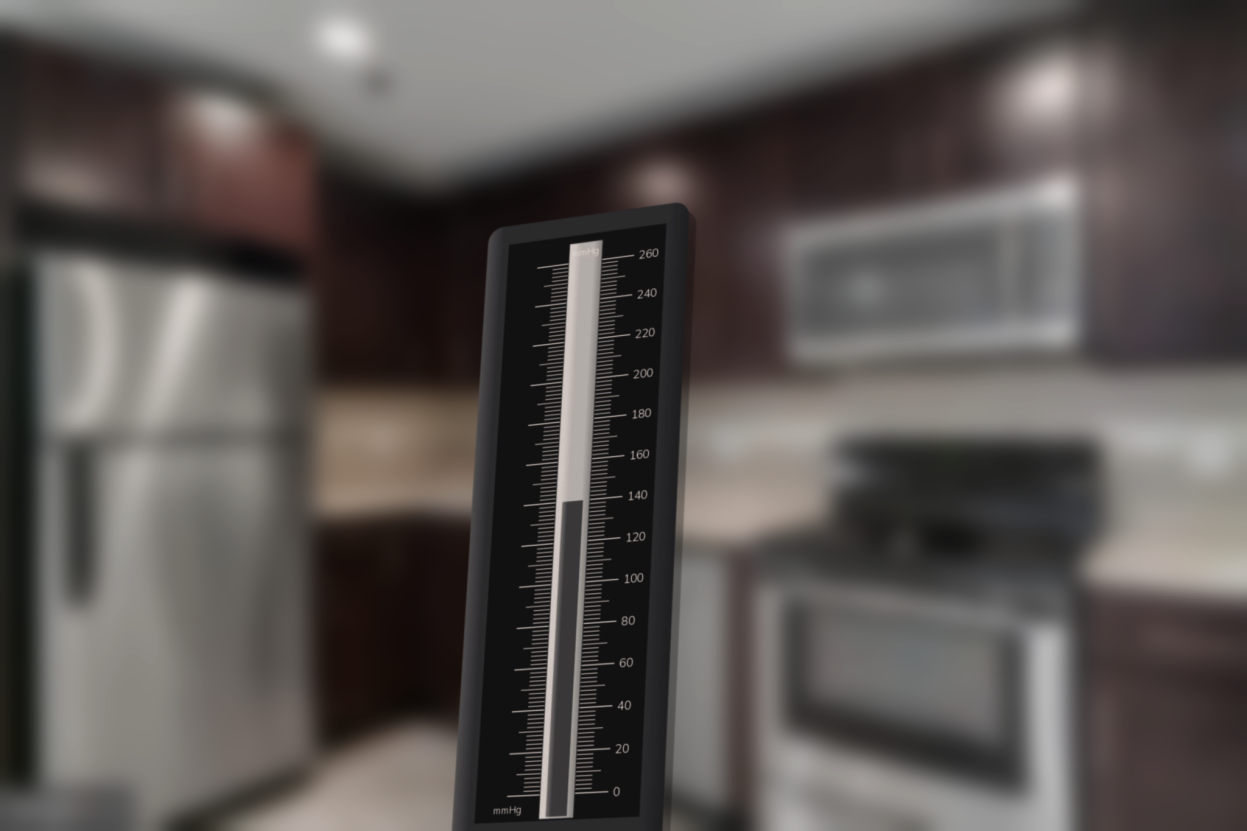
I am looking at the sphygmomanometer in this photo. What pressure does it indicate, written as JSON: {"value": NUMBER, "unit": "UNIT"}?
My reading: {"value": 140, "unit": "mmHg"}
